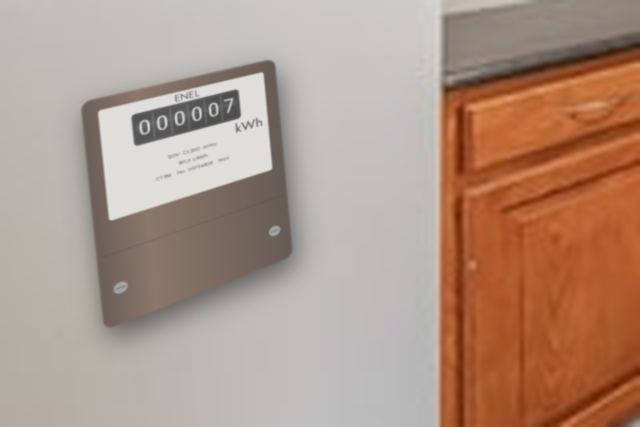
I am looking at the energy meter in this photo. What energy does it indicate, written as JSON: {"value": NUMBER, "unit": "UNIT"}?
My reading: {"value": 7, "unit": "kWh"}
